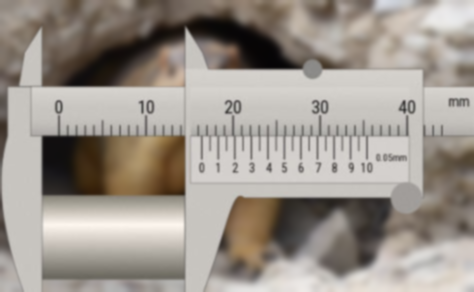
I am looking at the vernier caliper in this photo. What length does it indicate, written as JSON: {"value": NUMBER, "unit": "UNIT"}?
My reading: {"value": 16.4, "unit": "mm"}
